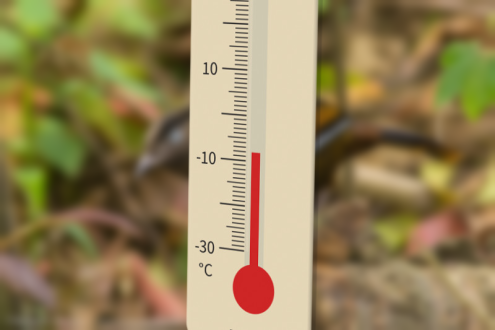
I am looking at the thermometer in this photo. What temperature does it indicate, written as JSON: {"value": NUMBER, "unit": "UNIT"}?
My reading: {"value": -8, "unit": "°C"}
